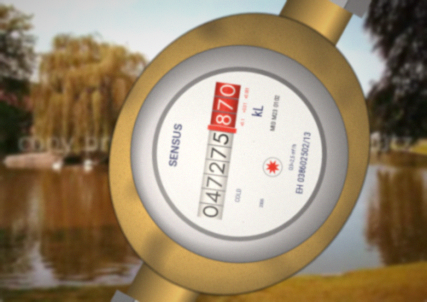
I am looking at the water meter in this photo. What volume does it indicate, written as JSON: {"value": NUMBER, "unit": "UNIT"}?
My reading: {"value": 47275.870, "unit": "kL"}
